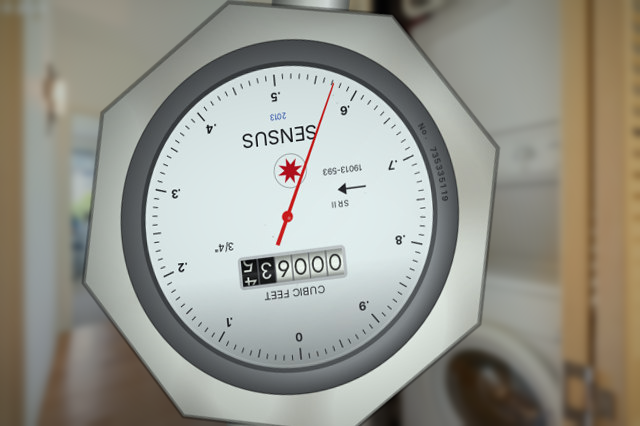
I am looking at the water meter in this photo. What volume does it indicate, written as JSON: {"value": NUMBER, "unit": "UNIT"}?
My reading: {"value": 634.57, "unit": "ft³"}
